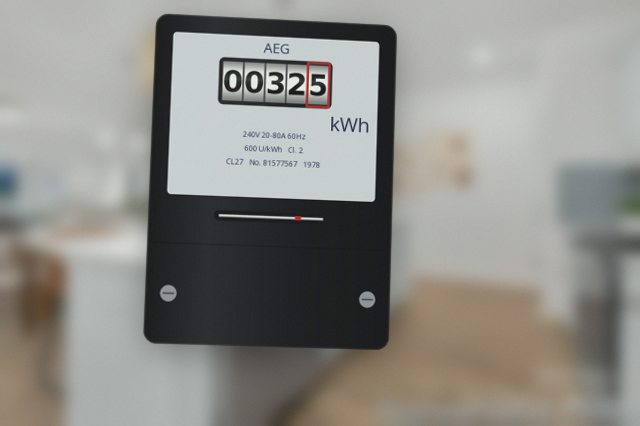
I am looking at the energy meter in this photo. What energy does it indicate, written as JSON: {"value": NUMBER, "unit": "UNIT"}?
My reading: {"value": 32.5, "unit": "kWh"}
